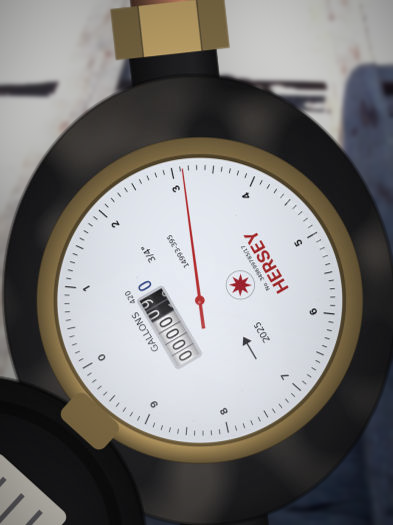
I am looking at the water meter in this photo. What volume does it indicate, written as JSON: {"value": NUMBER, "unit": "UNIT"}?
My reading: {"value": 93.1, "unit": "gal"}
